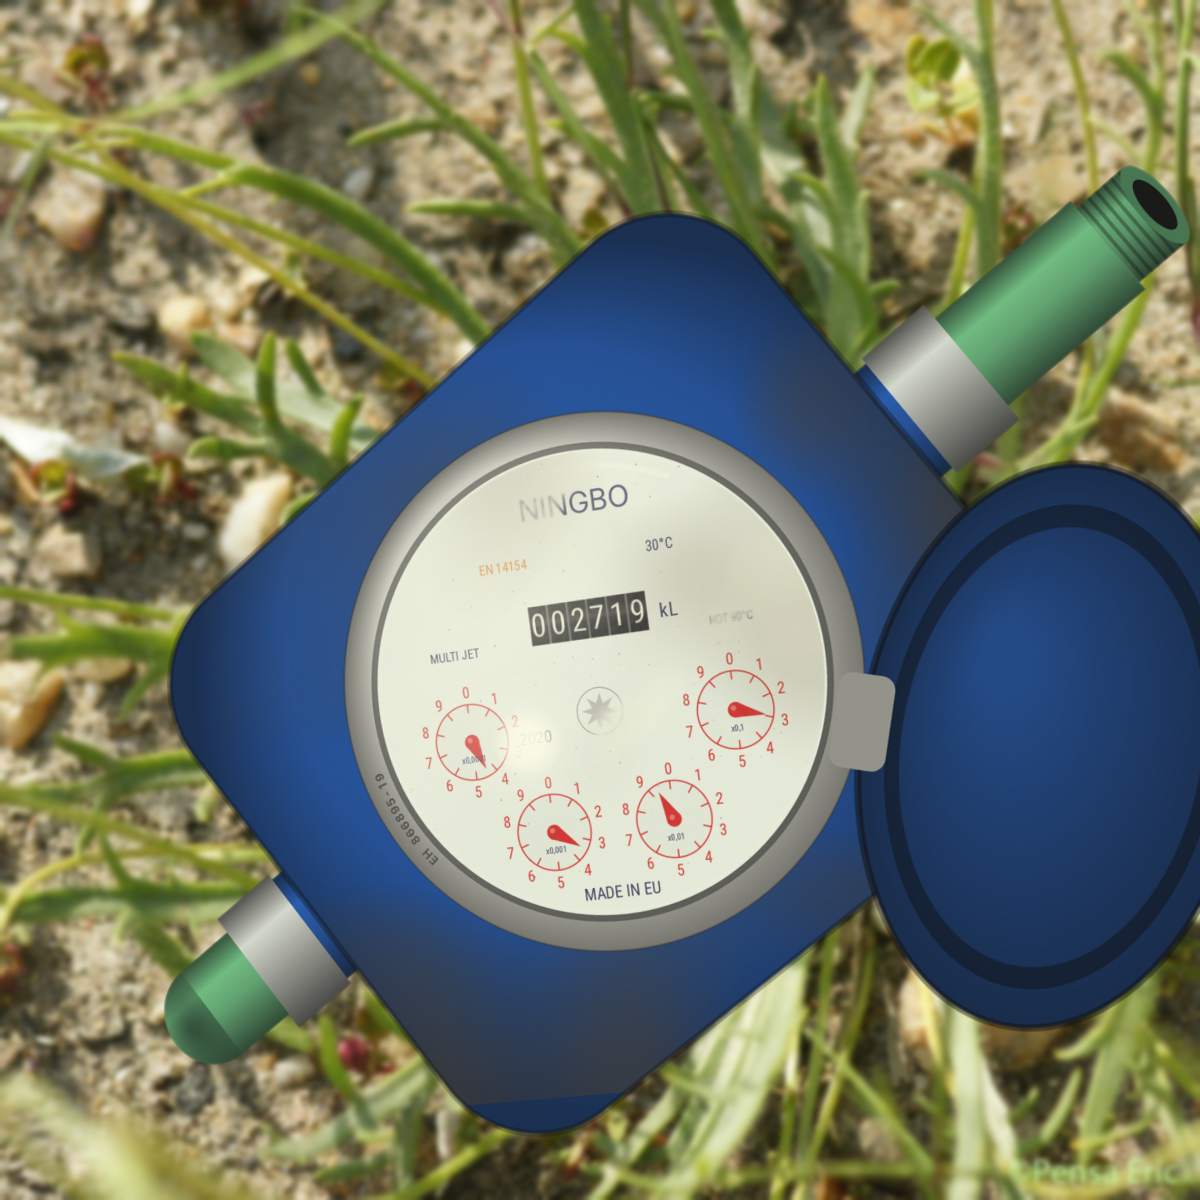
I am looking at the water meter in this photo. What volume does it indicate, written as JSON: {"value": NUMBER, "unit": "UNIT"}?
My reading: {"value": 2719.2934, "unit": "kL"}
